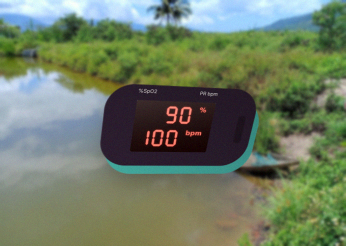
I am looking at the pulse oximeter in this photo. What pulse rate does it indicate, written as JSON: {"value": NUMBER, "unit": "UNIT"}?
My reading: {"value": 100, "unit": "bpm"}
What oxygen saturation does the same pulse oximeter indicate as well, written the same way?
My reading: {"value": 90, "unit": "%"}
